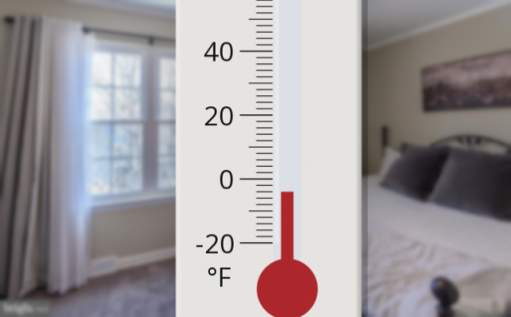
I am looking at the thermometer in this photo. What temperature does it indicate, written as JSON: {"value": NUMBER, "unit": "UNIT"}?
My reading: {"value": -4, "unit": "°F"}
